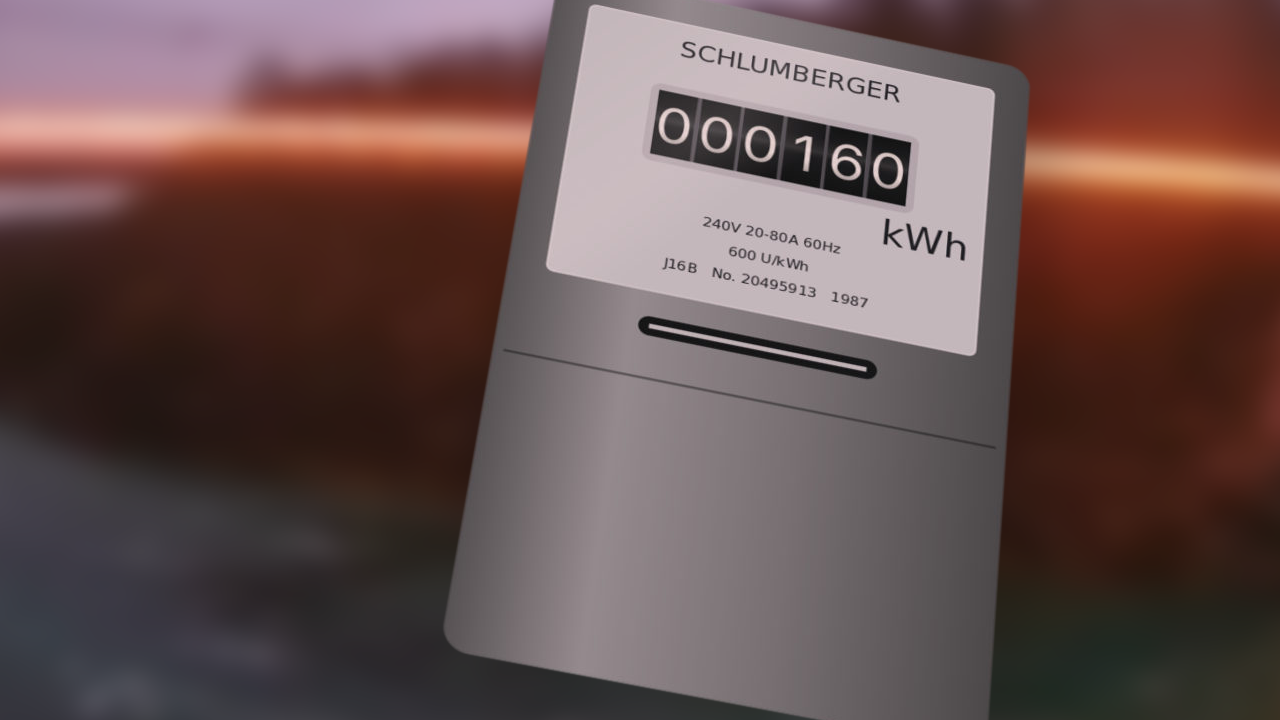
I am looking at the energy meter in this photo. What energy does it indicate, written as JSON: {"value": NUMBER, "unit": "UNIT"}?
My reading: {"value": 160, "unit": "kWh"}
